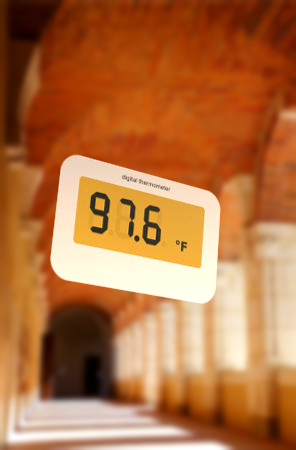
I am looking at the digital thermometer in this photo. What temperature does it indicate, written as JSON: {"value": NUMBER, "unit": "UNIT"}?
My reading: {"value": 97.6, "unit": "°F"}
